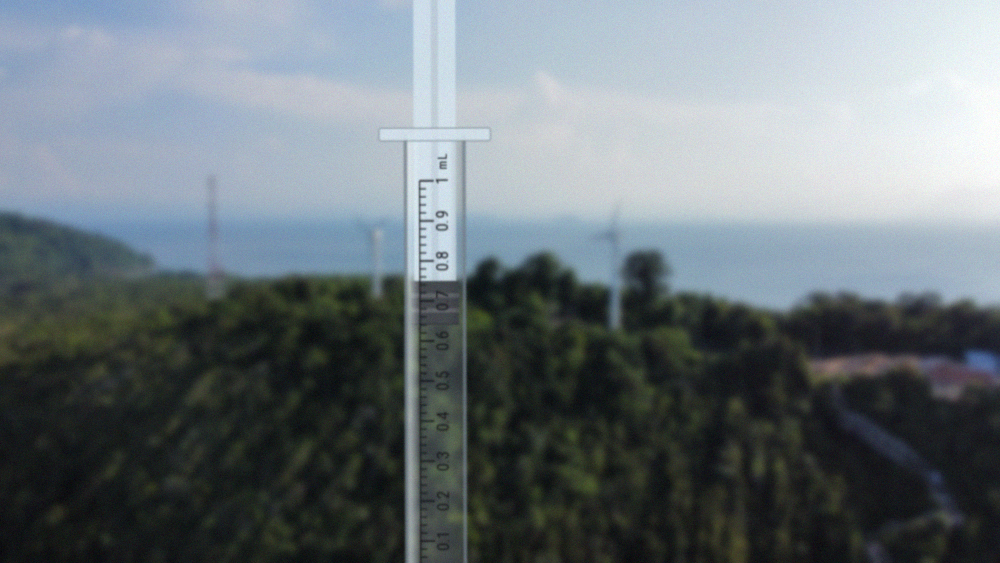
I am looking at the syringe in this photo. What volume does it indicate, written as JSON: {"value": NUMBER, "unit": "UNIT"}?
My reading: {"value": 0.64, "unit": "mL"}
